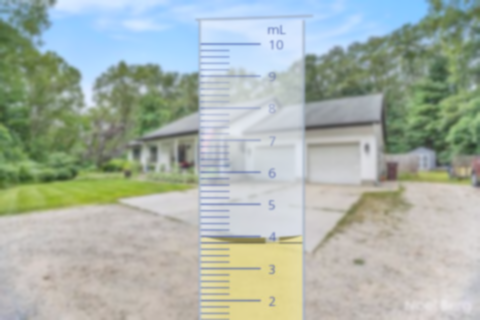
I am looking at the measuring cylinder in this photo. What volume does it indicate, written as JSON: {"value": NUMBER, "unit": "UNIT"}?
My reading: {"value": 3.8, "unit": "mL"}
